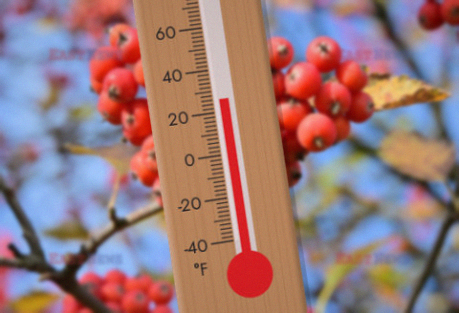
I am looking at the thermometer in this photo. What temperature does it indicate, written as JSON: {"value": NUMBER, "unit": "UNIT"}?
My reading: {"value": 26, "unit": "°F"}
